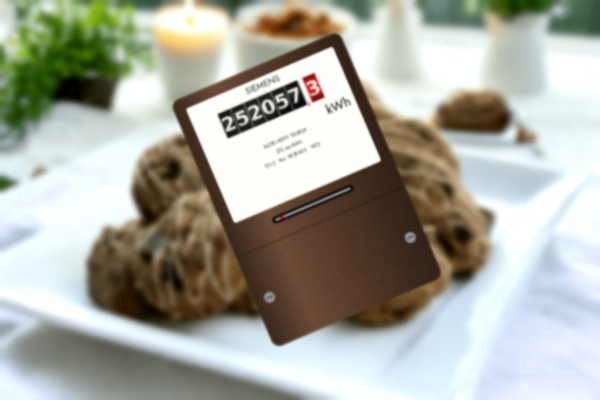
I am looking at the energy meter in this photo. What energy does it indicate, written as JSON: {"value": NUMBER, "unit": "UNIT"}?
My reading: {"value": 252057.3, "unit": "kWh"}
